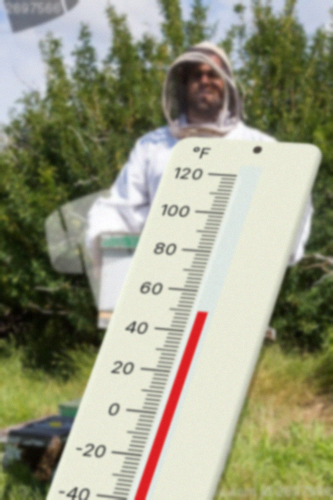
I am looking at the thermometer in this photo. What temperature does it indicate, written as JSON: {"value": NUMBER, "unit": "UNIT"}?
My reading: {"value": 50, "unit": "°F"}
